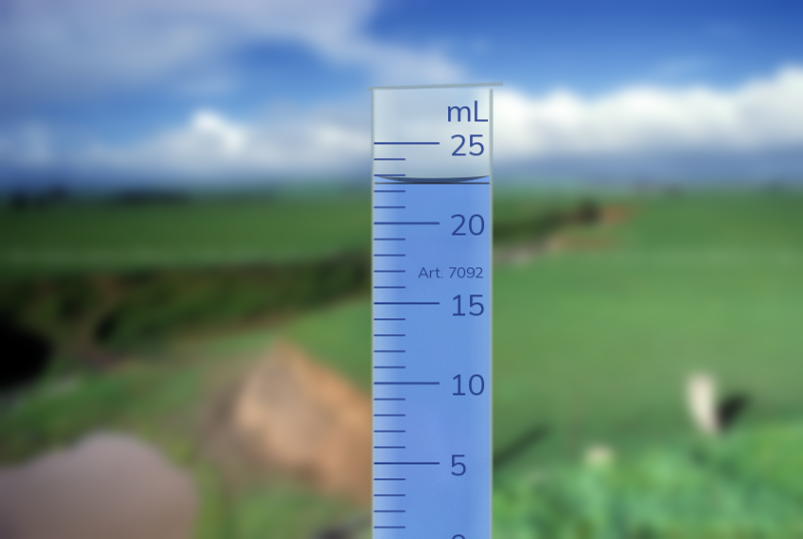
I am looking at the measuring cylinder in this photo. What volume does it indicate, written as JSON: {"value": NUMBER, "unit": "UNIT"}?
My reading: {"value": 22.5, "unit": "mL"}
